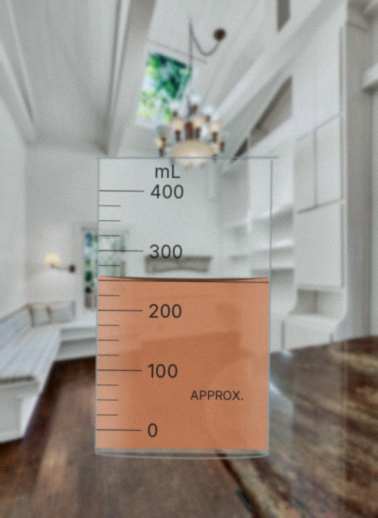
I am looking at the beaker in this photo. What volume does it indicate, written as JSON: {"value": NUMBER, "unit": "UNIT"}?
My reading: {"value": 250, "unit": "mL"}
